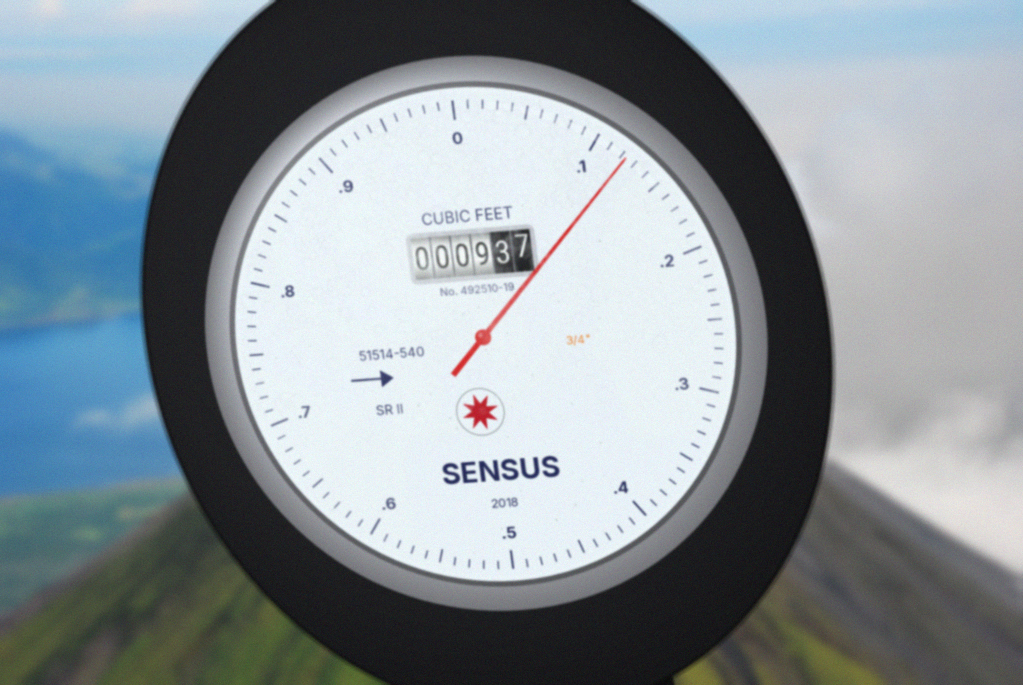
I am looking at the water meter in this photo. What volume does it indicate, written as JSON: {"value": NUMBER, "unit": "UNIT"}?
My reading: {"value": 937.12, "unit": "ft³"}
